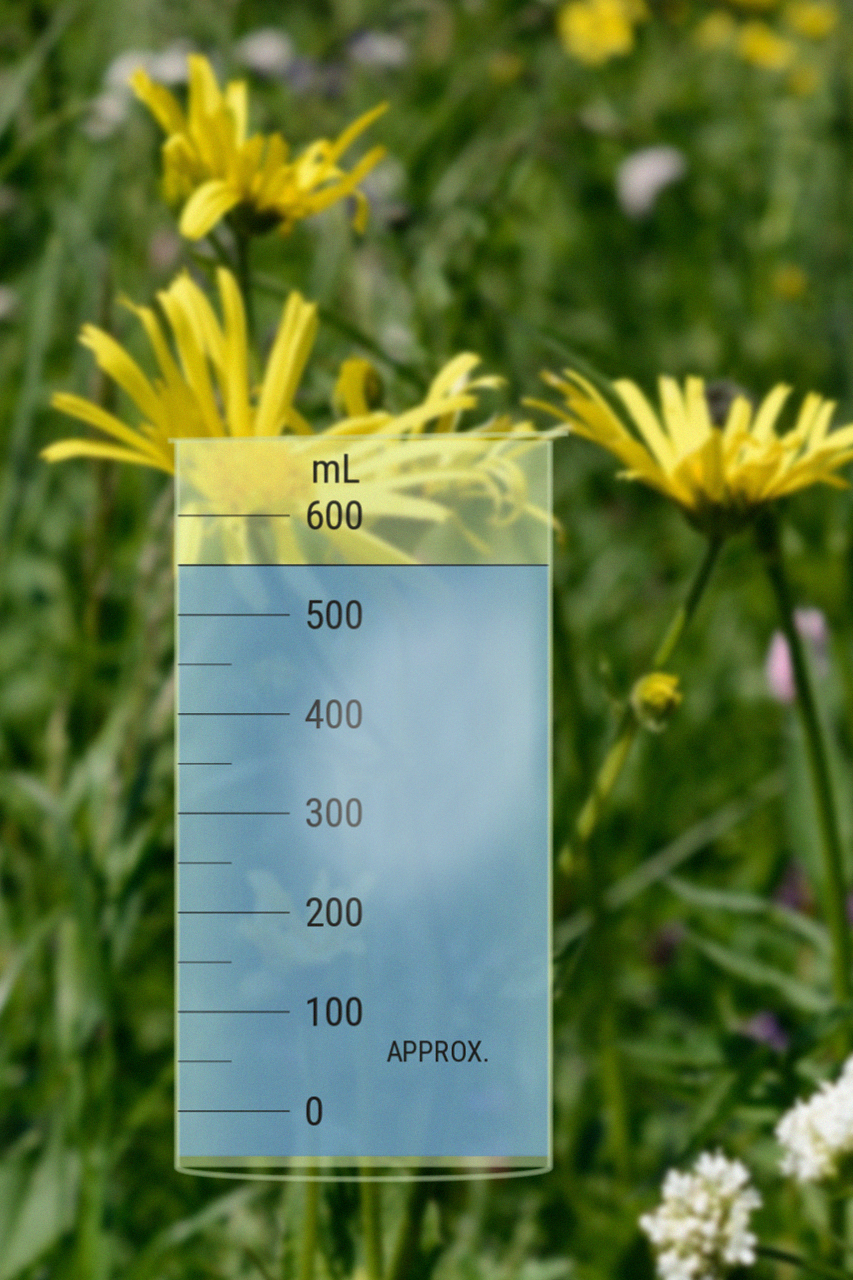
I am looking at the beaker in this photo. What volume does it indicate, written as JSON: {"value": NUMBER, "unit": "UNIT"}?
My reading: {"value": 550, "unit": "mL"}
